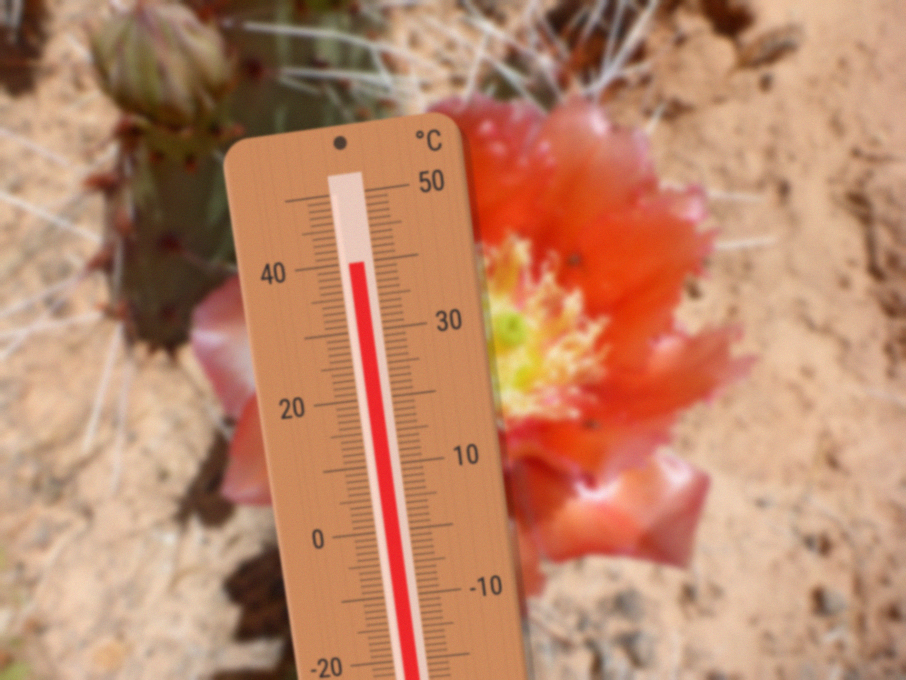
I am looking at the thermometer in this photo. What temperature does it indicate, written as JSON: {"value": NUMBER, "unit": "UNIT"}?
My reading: {"value": 40, "unit": "°C"}
